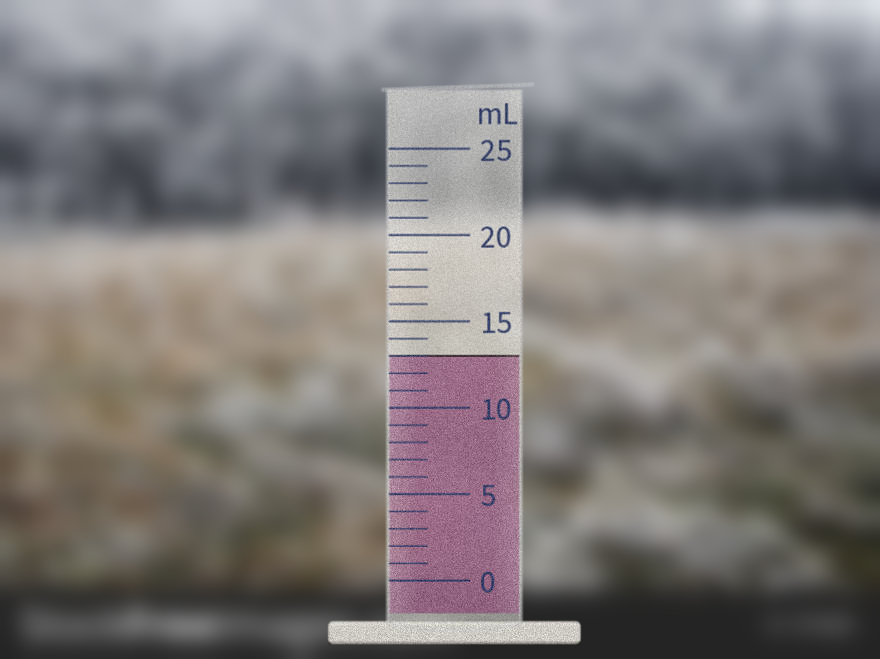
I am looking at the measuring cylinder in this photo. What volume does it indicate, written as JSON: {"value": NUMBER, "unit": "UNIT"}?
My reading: {"value": 13, "unit": "mL"}
